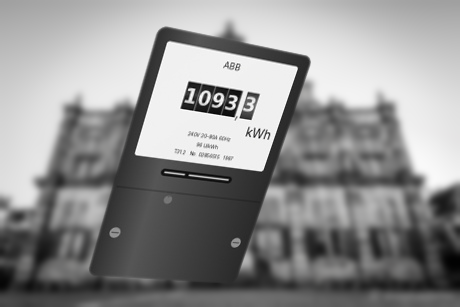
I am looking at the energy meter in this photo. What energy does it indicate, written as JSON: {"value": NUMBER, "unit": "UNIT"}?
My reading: {"value": 1093.3, "unit": "kWh"}
